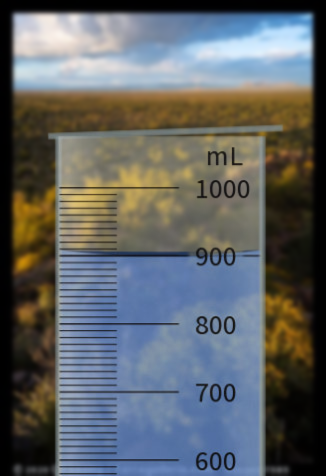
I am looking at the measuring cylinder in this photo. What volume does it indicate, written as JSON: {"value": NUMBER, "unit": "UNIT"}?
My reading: {"value": 900, "unit": "mL"}
